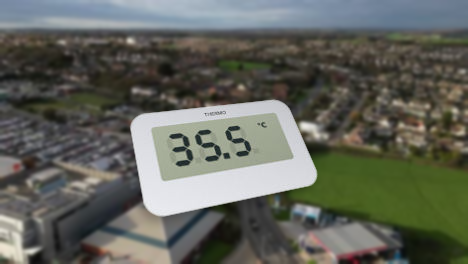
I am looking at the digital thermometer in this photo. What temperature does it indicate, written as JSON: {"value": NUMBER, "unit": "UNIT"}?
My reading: {"value": 35.5, "unit": "°C"}
